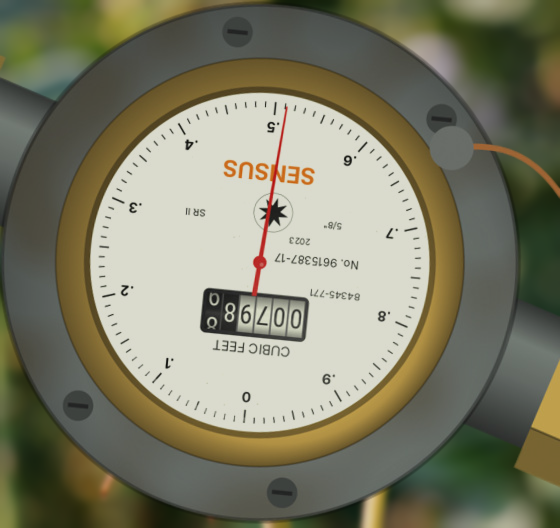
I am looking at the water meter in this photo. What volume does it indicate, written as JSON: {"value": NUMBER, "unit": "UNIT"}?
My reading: {"value": 7988.51, "unit": "ft³"}
